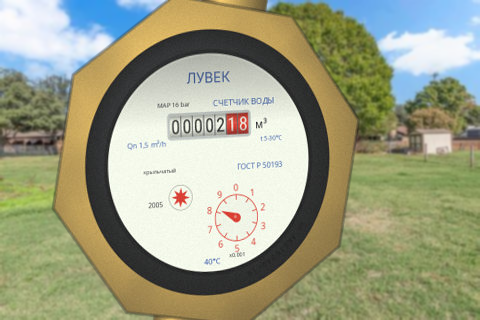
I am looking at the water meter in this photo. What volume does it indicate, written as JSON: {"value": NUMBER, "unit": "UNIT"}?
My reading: {"value": 2.188, "unit": "m³"}
